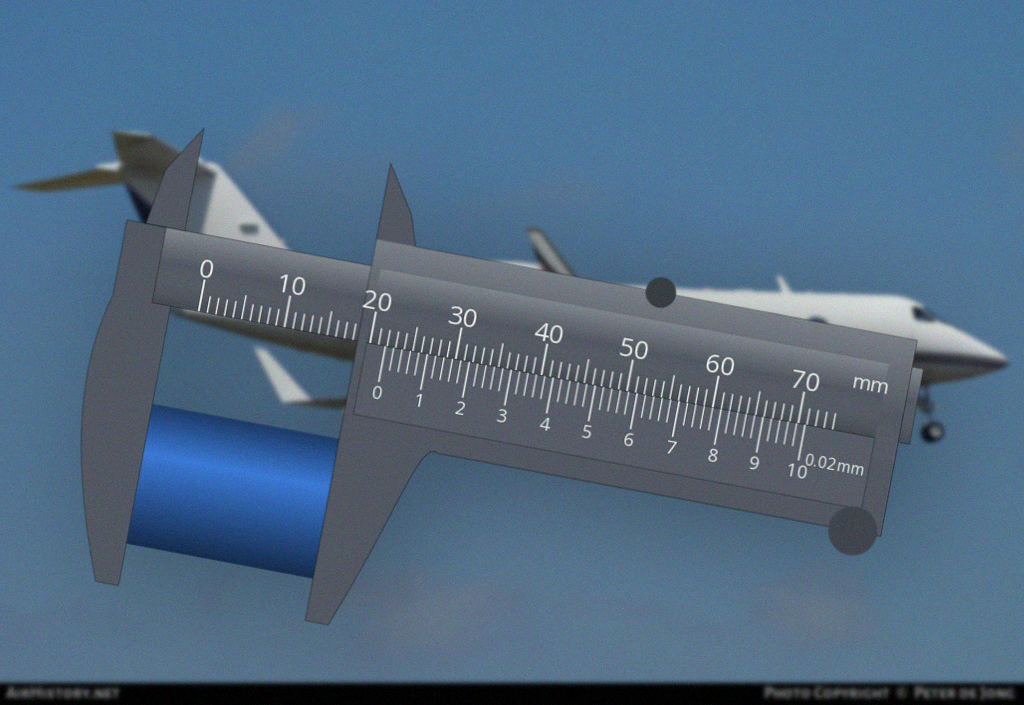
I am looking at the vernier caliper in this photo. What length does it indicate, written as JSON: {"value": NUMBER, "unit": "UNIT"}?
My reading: {"value": 21.8, "unit": "mm"}
